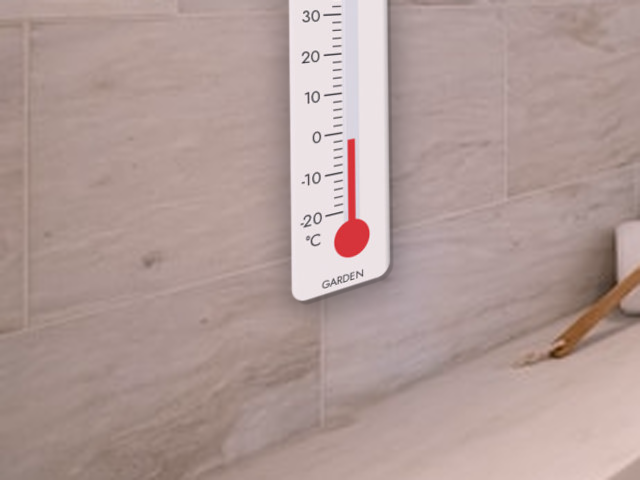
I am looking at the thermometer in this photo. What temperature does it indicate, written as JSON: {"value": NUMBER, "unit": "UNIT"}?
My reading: {"value": -2, "unit": "°C"}
